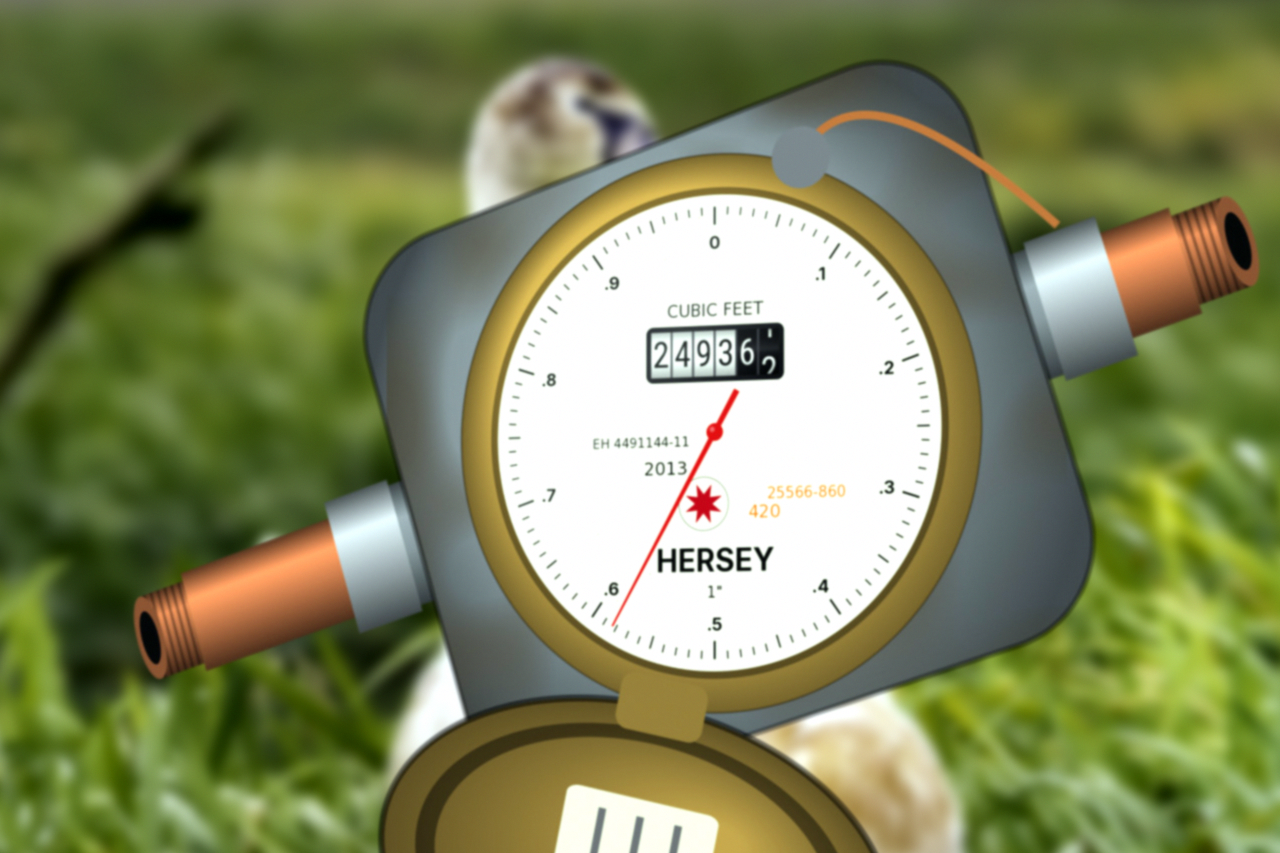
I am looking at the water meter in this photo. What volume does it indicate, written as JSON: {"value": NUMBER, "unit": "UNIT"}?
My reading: {"value": 249361.58, "unit": "ft³"}
